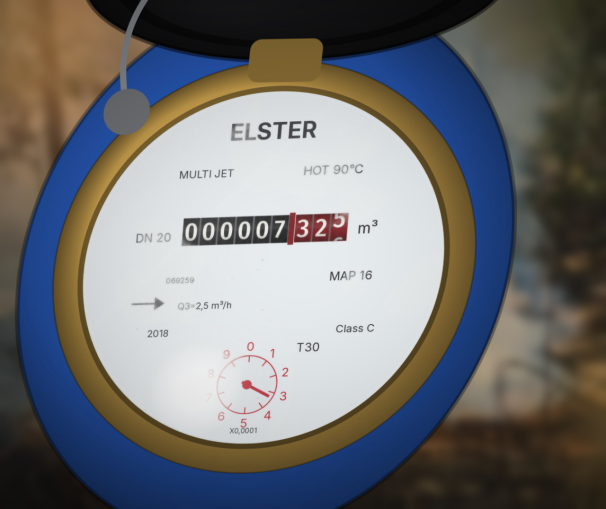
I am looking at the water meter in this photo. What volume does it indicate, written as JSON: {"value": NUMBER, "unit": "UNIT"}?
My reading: {"value": 7.3253, "unit": "m³"}
